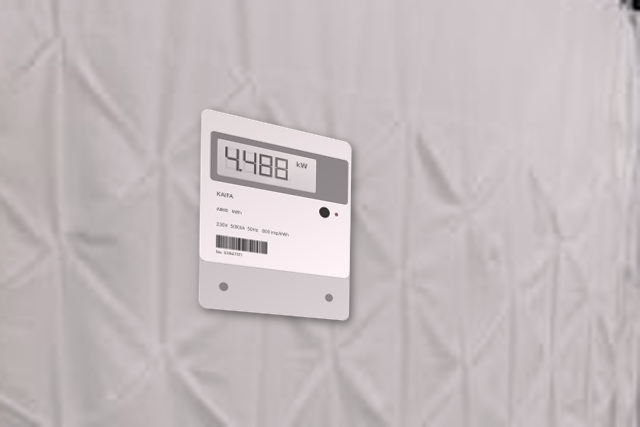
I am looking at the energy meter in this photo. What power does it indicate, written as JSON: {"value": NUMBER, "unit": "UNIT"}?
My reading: {"value": 4.488, "unit": "kW"}
